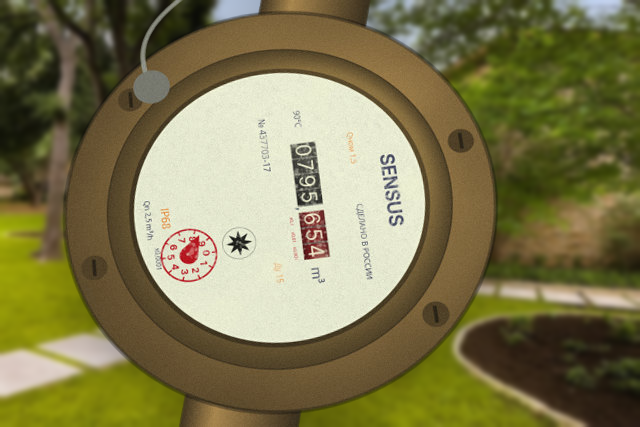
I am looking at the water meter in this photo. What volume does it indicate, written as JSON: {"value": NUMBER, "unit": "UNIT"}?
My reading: {"value": 795.6548, "unit": "m³"}
